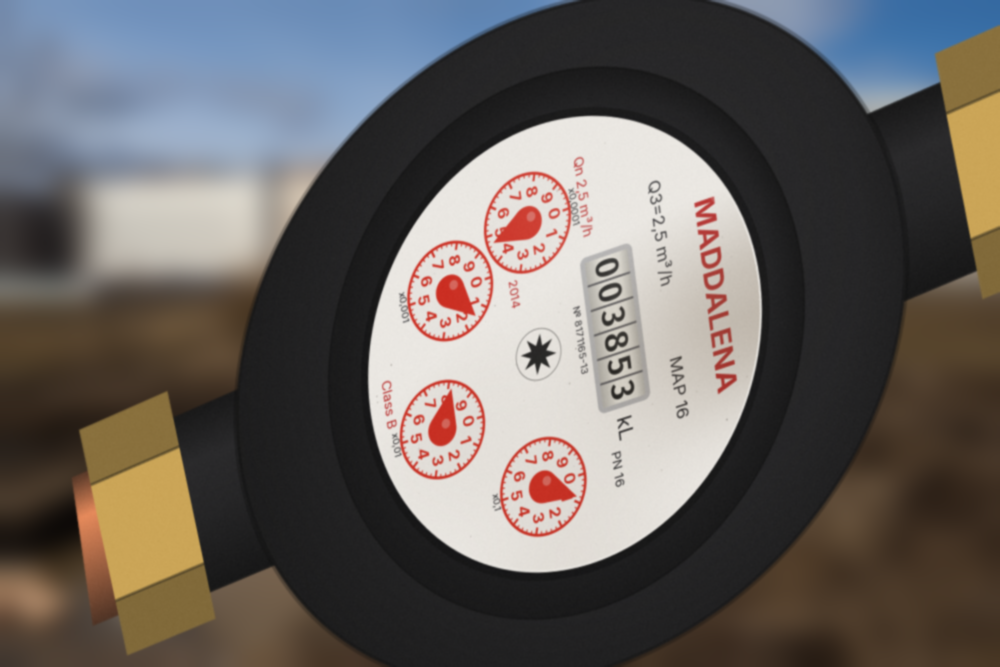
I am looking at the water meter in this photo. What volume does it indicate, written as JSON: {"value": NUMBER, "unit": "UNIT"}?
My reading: {"value": 3853.0814, "unit": "kL"}
